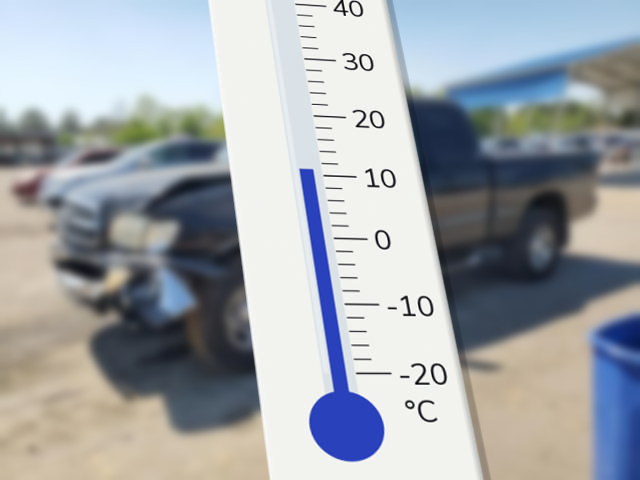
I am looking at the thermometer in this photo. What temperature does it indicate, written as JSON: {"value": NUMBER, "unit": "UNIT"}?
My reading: {"value": 11, "unit": "°C"}
